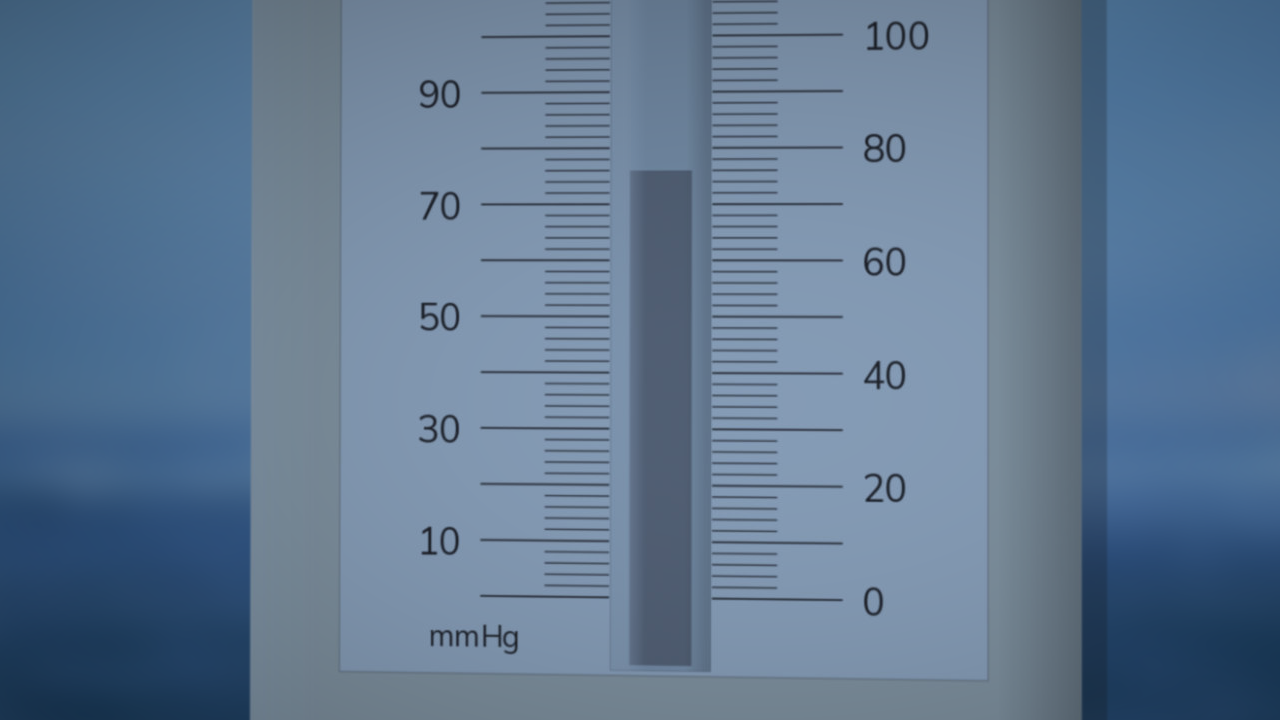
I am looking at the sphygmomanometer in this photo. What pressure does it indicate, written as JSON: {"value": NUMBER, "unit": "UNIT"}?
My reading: {"value": 76, "unit": "mmHg"}
